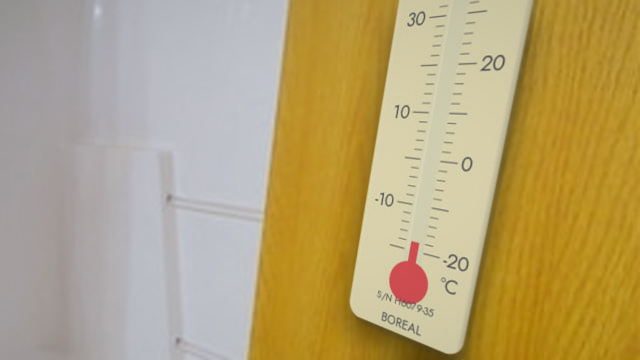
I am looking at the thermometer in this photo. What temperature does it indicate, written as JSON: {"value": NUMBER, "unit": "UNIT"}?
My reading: {"value": -18, "unit": "°C"}
